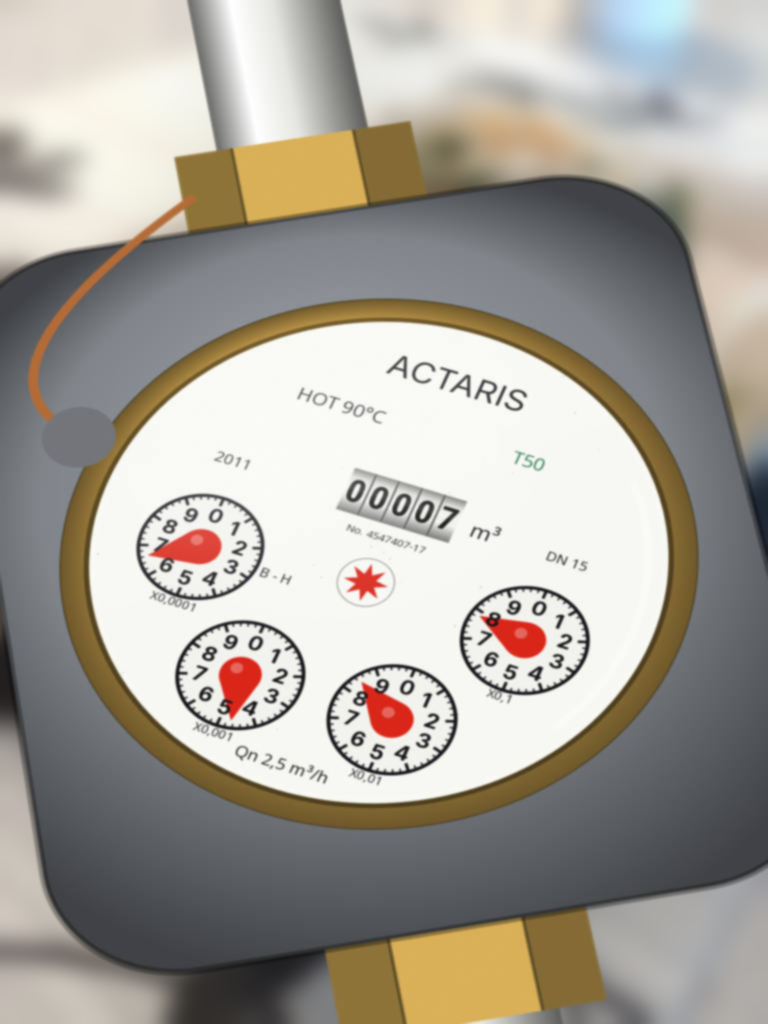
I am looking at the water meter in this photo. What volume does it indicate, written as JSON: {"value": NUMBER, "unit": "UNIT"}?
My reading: {"value": 7.7846, "unit": "m³"}
